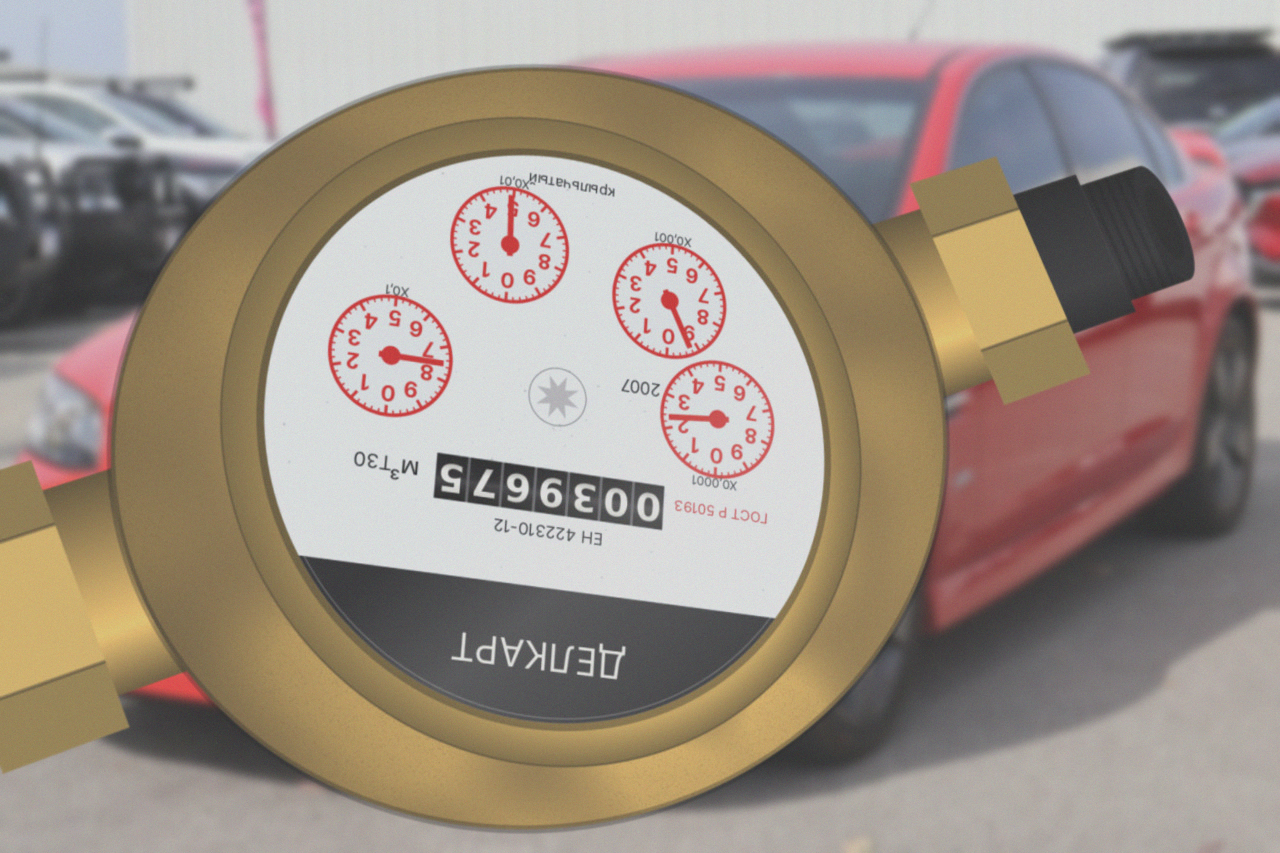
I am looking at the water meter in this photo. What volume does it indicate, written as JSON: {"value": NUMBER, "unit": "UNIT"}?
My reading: {"value": 39675.7492, "unit": "m³"}
